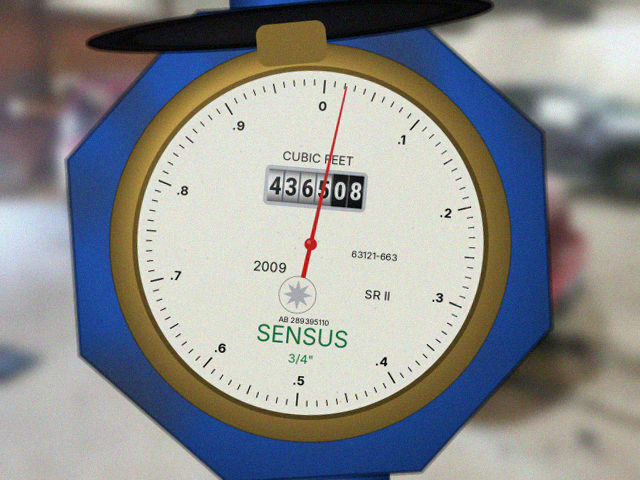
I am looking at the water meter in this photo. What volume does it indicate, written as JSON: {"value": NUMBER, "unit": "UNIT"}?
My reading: {"value": 436508.02, "unit": "ft³"}
